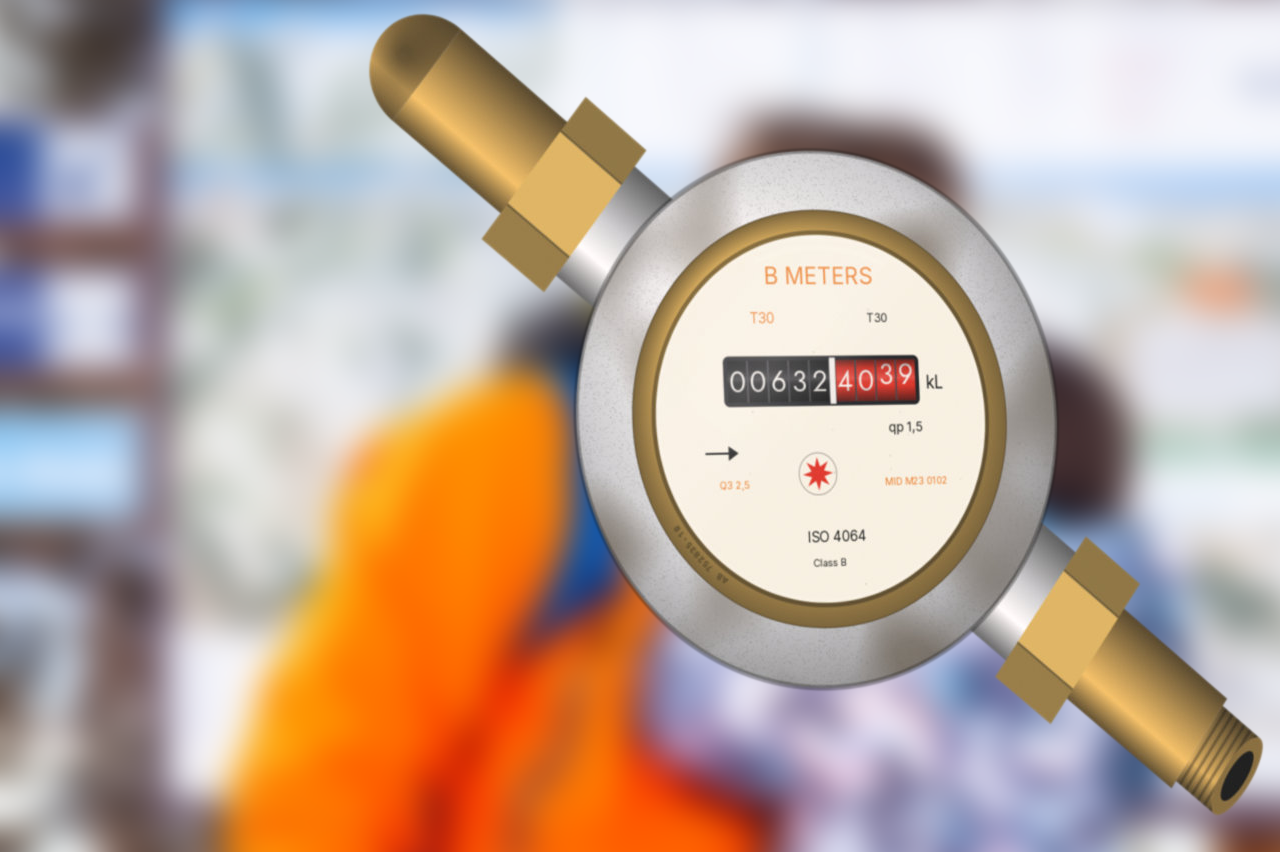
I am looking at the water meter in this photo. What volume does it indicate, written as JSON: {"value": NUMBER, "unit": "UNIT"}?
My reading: {"value": 632.4039, "unit": "kL"}
